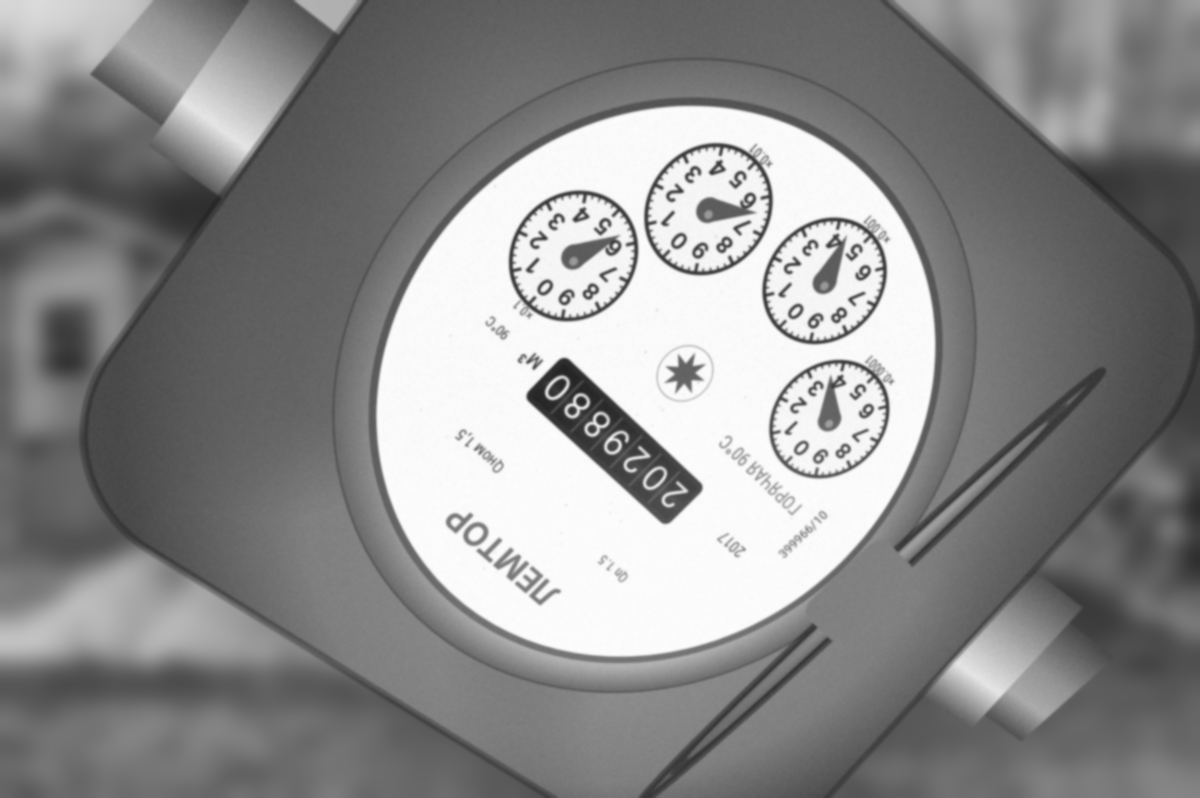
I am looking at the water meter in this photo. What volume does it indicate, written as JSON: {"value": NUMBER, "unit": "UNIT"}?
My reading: {"value": 2029880.5643, "unit": "m³"}
